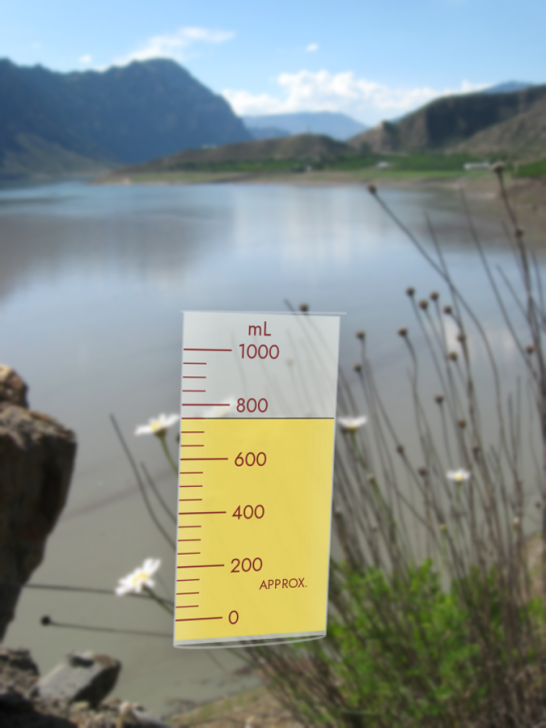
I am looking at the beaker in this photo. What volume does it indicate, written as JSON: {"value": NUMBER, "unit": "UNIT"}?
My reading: {"value": 750, "unit": "mL"}
